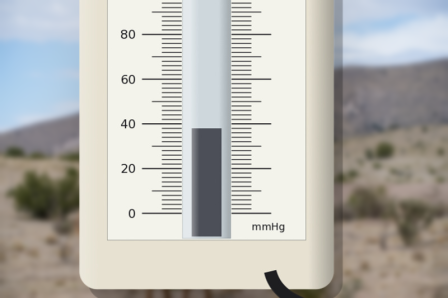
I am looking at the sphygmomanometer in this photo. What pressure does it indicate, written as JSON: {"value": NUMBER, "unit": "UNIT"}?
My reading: {"value": 38, "unit": "mmHg"}
